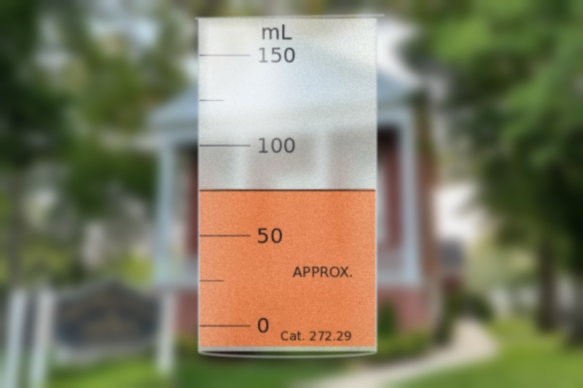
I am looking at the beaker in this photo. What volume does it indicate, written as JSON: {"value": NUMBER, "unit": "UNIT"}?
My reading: {"value": 75, "unit": "mL"}
